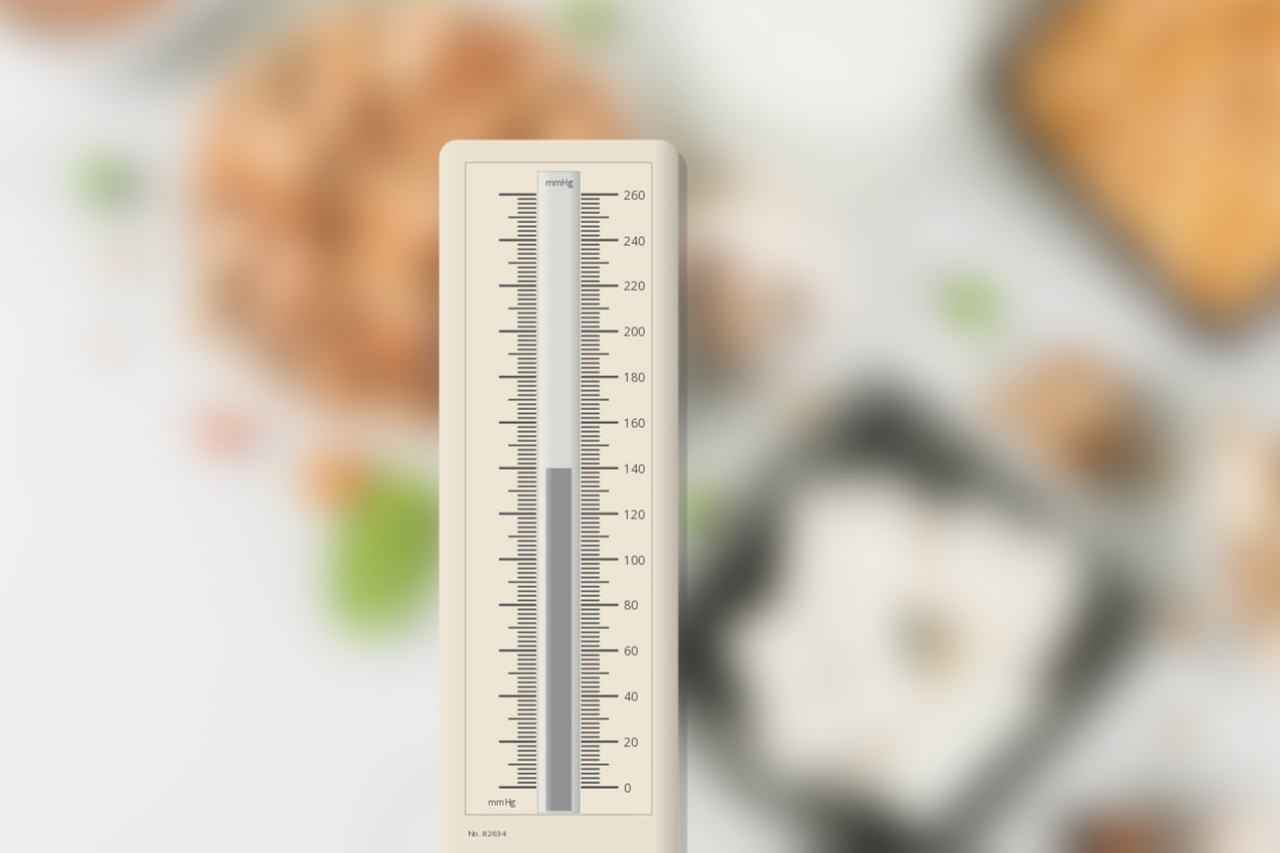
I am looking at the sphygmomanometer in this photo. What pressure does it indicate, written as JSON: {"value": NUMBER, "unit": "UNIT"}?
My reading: {"value": 140, "unit": "mmHg"}
